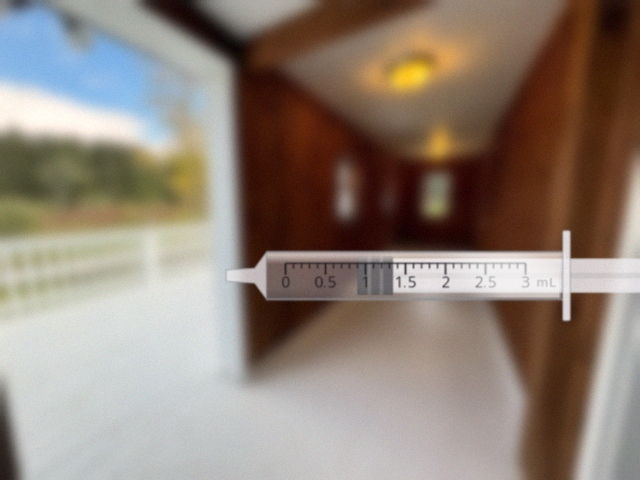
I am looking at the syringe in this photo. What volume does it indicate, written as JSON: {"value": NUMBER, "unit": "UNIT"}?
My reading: {"value": 0.9, "unit": "mL"}
